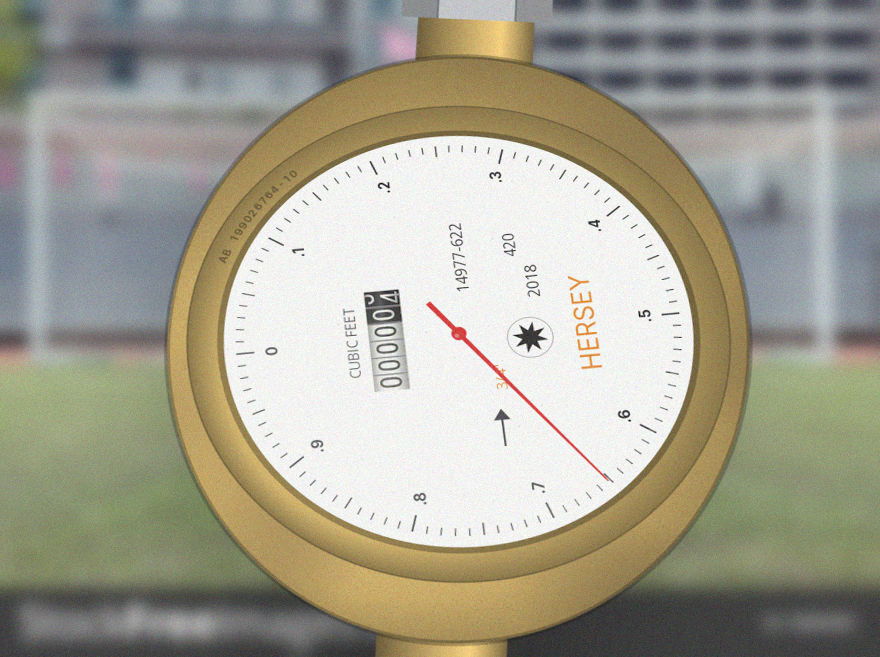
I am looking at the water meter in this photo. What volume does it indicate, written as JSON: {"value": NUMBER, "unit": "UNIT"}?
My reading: {"value": 3.65, "unit": "ft³"}
